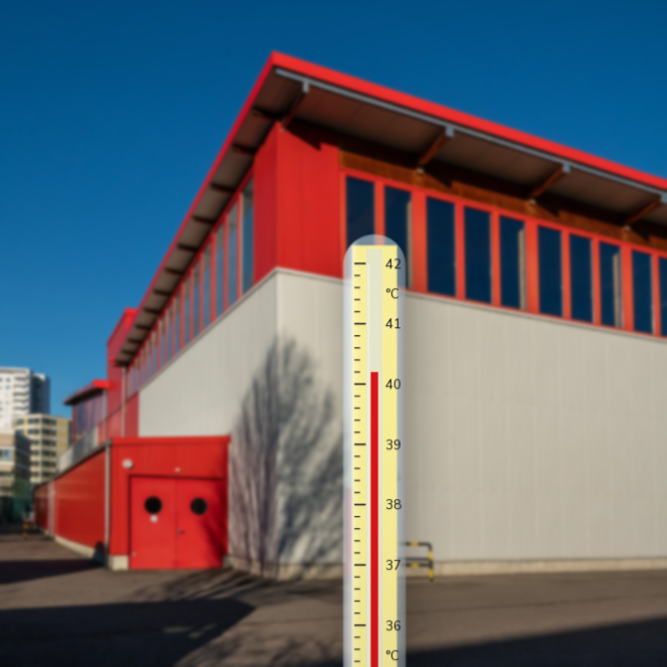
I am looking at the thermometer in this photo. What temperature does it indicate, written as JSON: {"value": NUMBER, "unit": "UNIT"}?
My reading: {"value": 40.2, "unit": "°C"}
